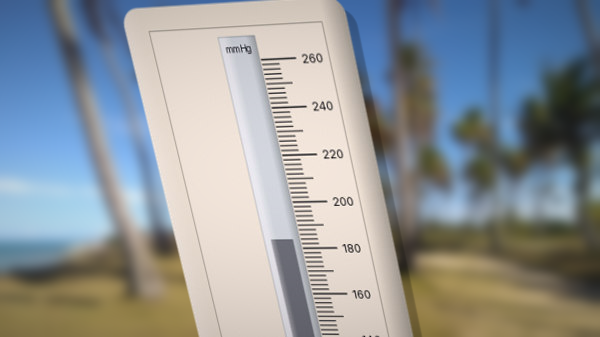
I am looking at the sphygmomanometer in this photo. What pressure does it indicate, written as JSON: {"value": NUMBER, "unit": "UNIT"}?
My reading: {"value": 184, "unit": "mmHg"}
